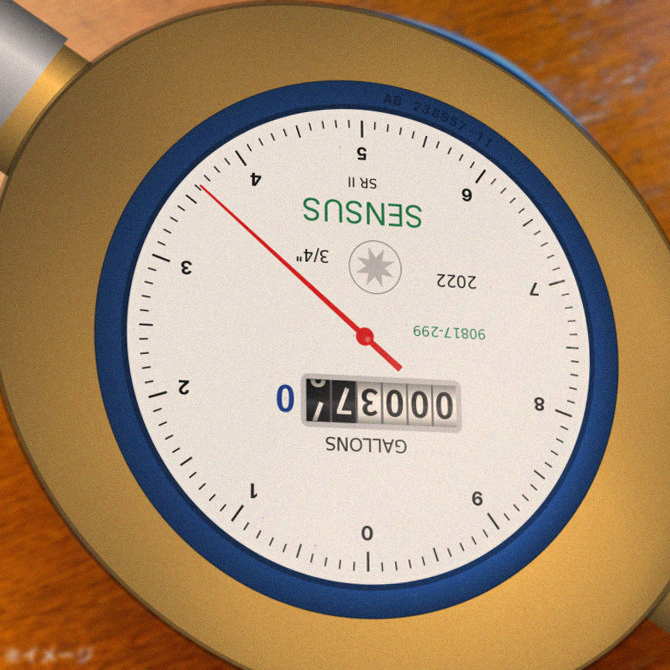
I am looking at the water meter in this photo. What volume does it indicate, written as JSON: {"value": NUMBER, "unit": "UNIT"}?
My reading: {"value": 3773.6, "unit": "gal"}
